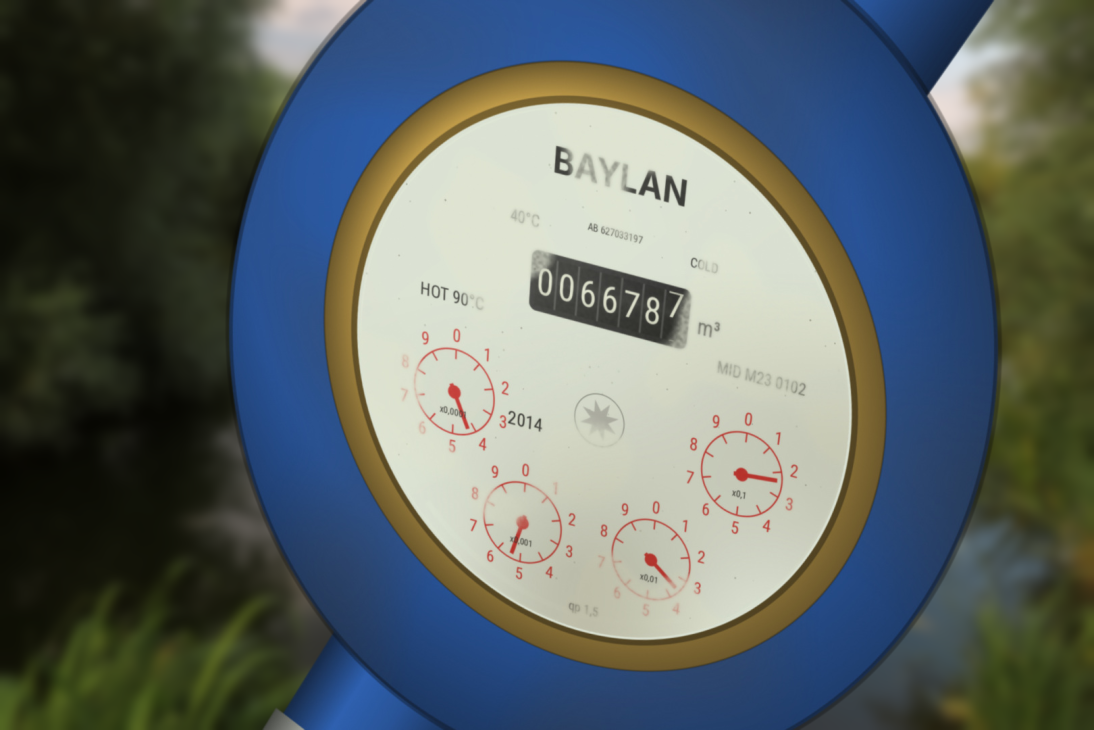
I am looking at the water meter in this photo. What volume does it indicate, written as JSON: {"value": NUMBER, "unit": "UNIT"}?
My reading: {"value": 66787.2354, "unit": "m³"}
